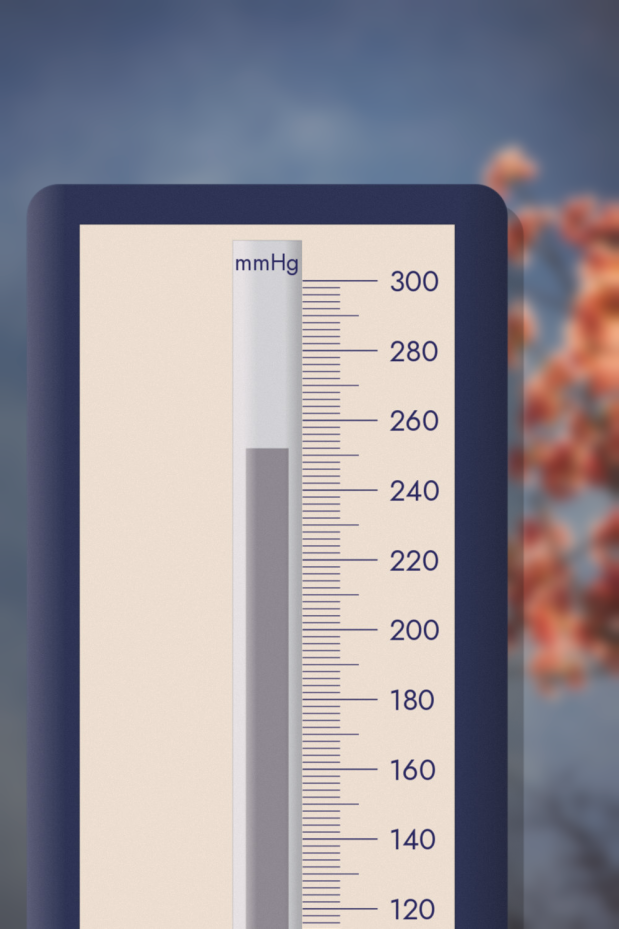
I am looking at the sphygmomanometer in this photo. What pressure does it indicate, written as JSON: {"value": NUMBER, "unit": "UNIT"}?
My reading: {"value": 252, "unit": "mmHg"}
